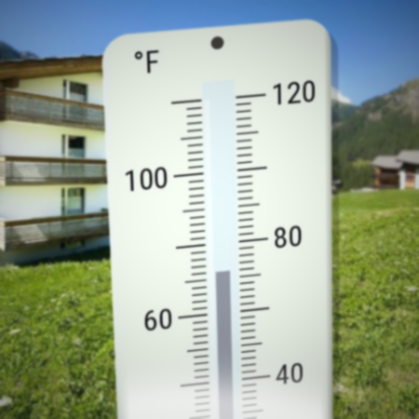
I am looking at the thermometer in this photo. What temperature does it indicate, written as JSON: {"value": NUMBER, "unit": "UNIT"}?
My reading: {"value": 72, "unit": "°F"}
